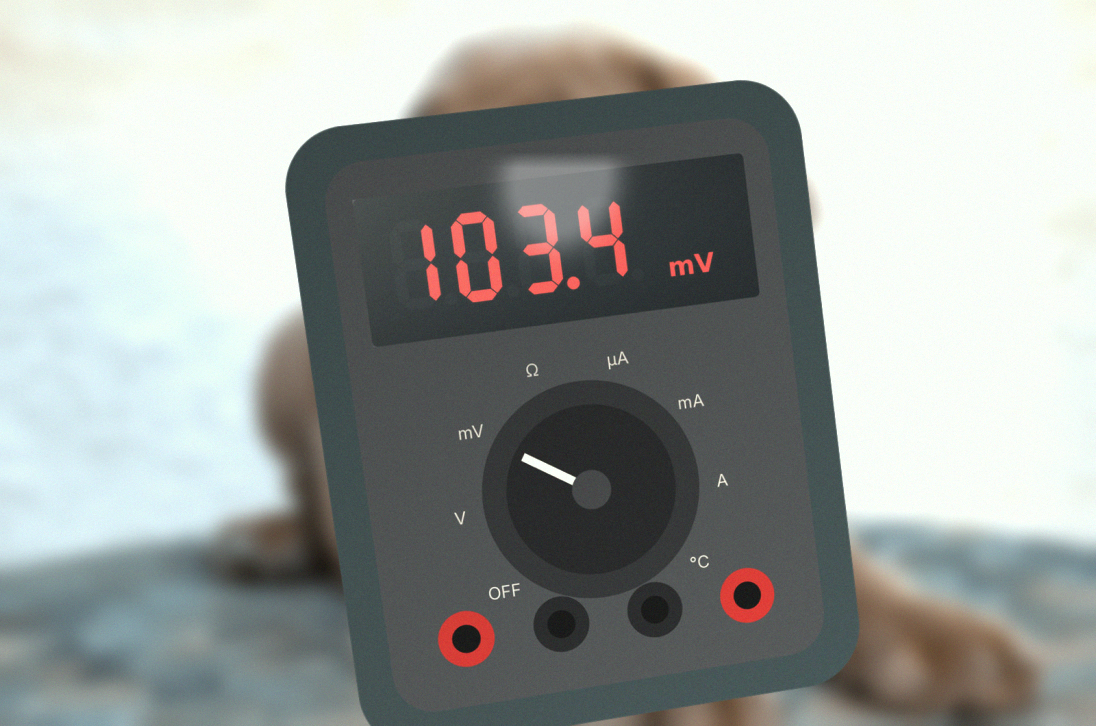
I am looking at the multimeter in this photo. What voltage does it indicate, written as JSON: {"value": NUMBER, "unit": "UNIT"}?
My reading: {"value": 103.4, "unit": "mV"}
